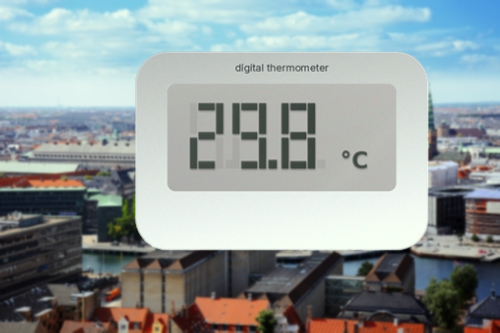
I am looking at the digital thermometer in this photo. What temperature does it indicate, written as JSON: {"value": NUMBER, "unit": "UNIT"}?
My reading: {"value": 29.8, "unit": "°C"}
